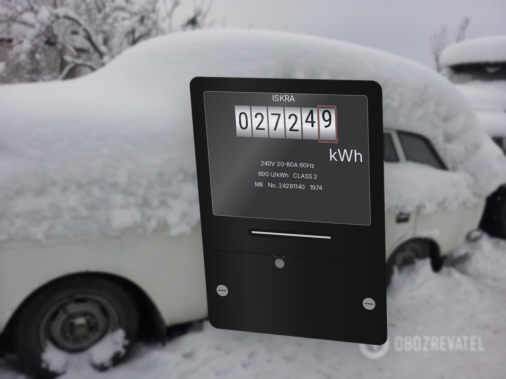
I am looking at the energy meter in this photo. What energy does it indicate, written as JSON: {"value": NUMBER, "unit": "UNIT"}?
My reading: {"value": 2724.9, "unit": "kWh"}
